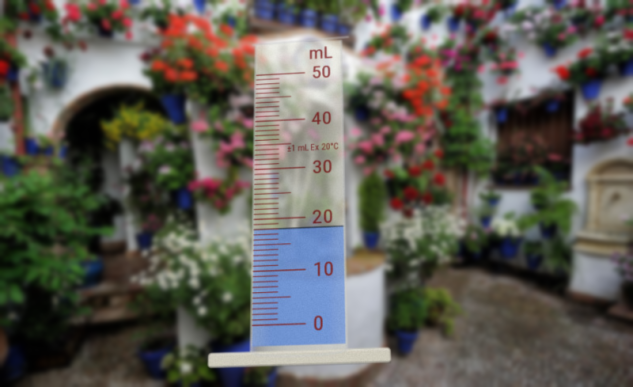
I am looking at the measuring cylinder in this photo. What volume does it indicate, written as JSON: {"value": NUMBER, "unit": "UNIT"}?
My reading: {"value": 18, "unit": "mL"}
